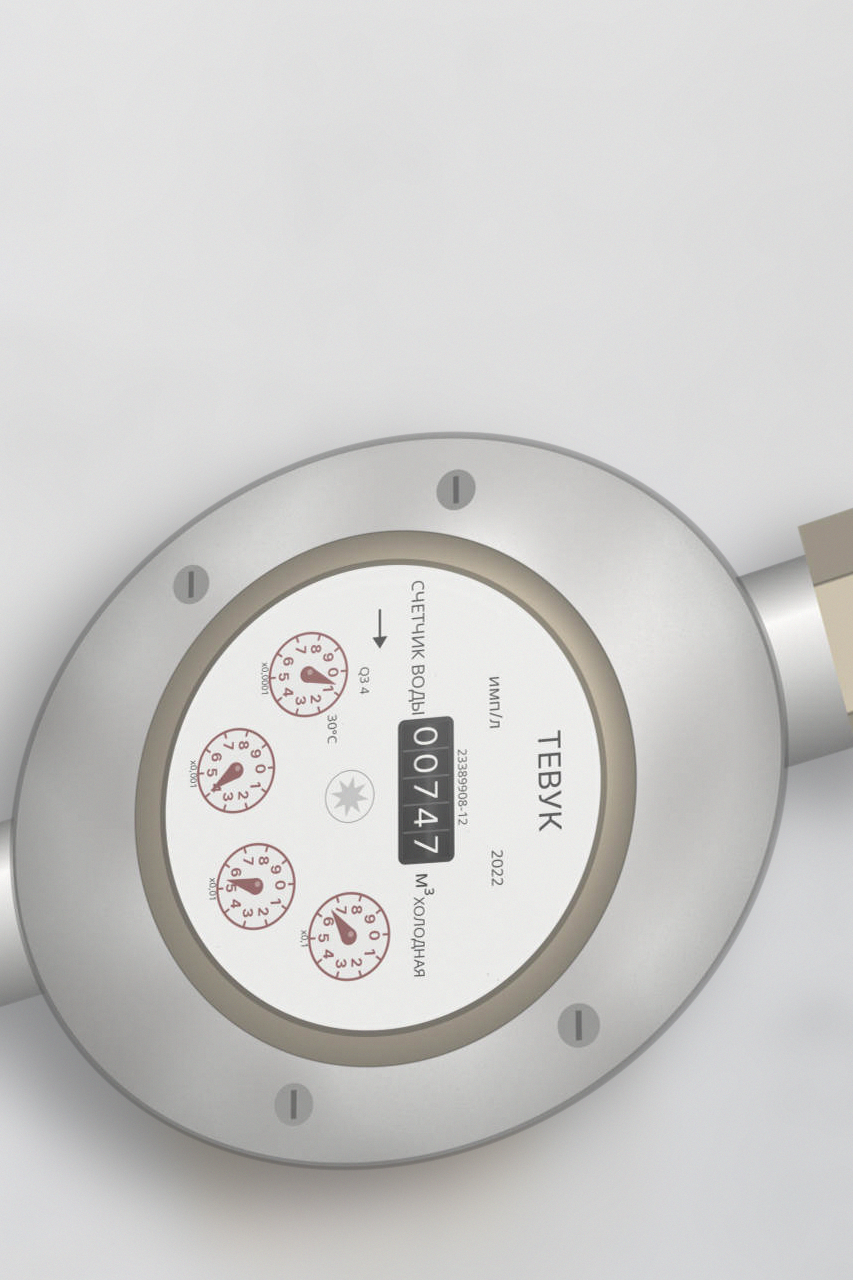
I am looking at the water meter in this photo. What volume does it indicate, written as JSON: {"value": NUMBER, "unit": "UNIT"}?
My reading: {"value": 747.6540, "unit": "m³"}
